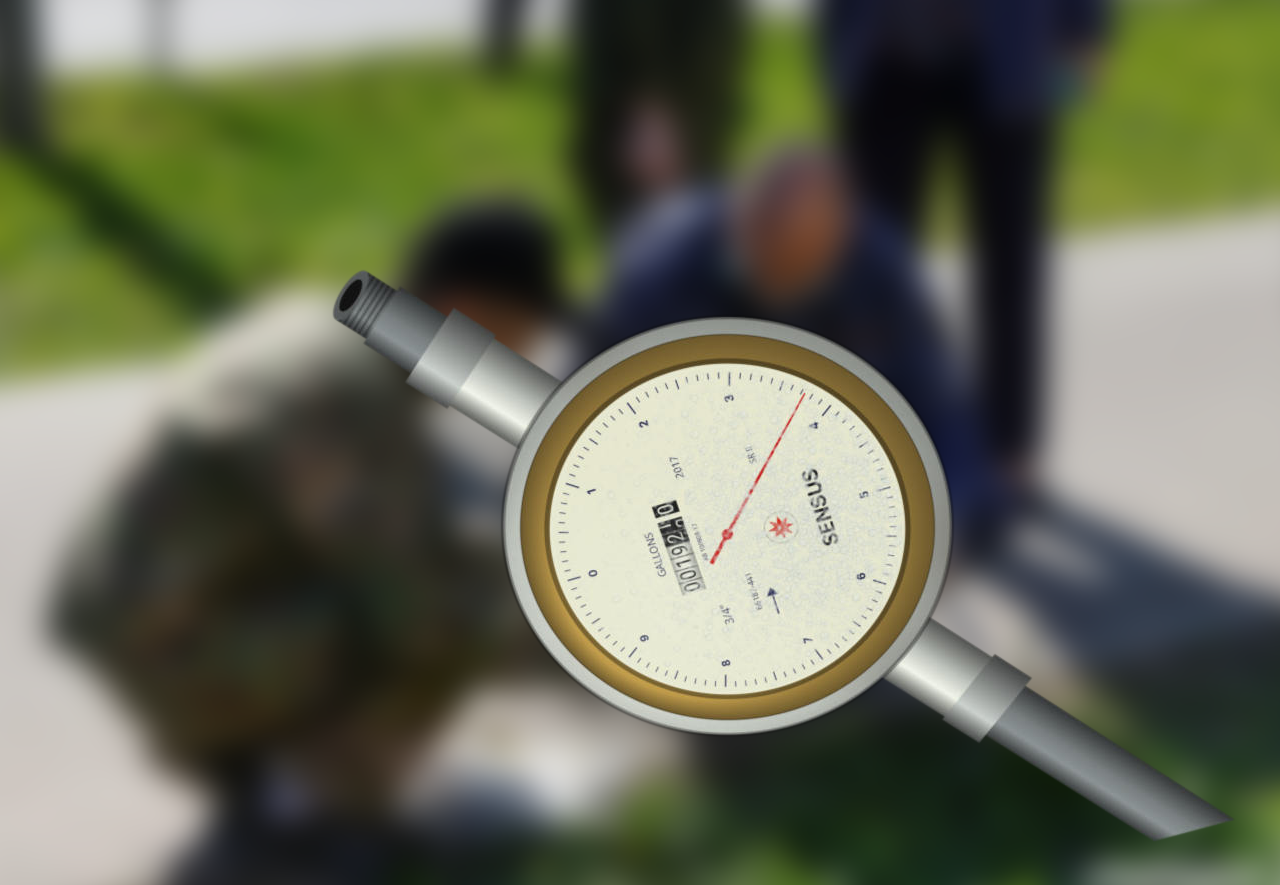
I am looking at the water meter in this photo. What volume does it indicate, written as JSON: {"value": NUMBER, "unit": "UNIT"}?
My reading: {"value": 19213.7, "unit": "gal"}
